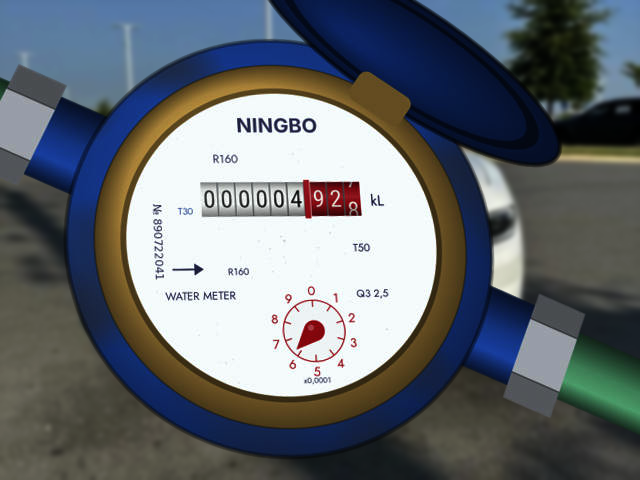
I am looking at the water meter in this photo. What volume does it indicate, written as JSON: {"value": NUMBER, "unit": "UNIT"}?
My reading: {"value": 4.9276, "unit": "kL"}
